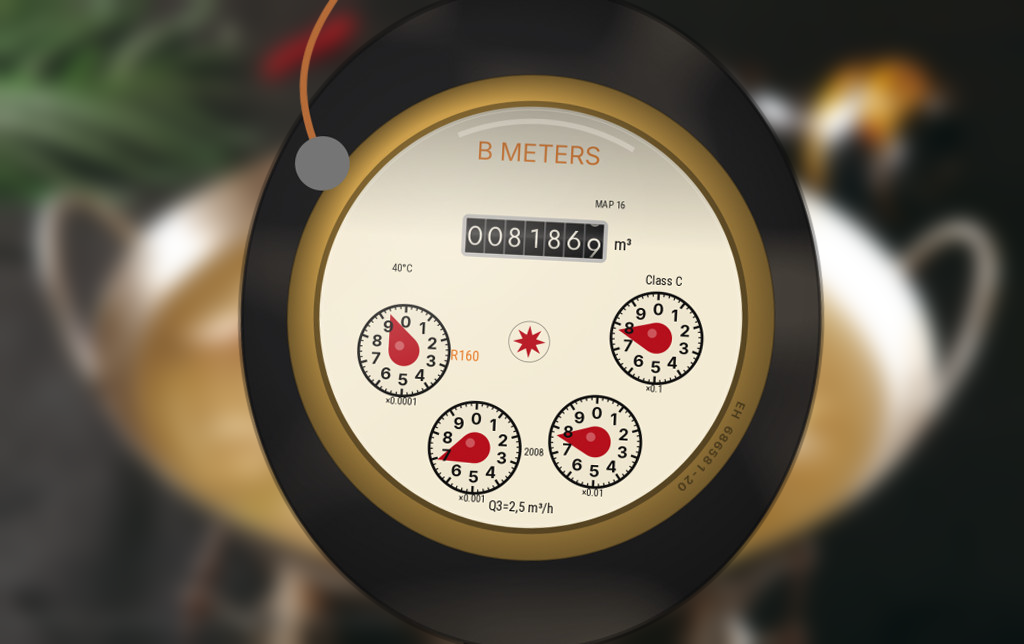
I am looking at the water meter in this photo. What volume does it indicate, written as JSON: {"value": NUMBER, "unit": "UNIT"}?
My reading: {"value": 81868.7769, "unit": "m³"}
